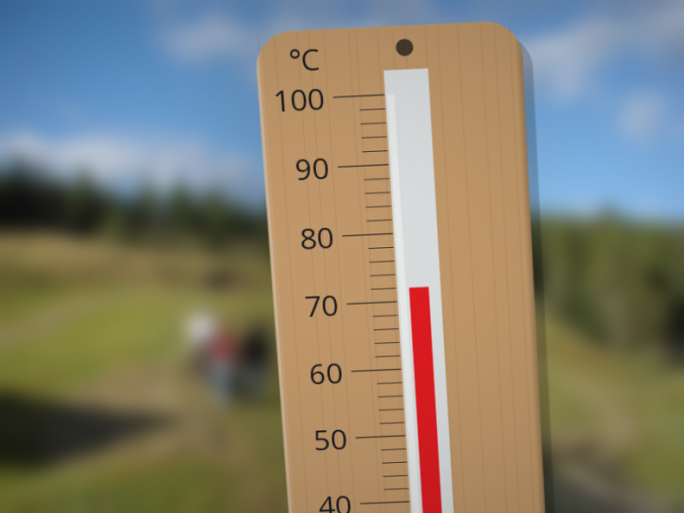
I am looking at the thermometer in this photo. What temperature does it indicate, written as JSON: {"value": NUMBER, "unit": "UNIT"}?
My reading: {"value": 72, "unit": "°C"}
